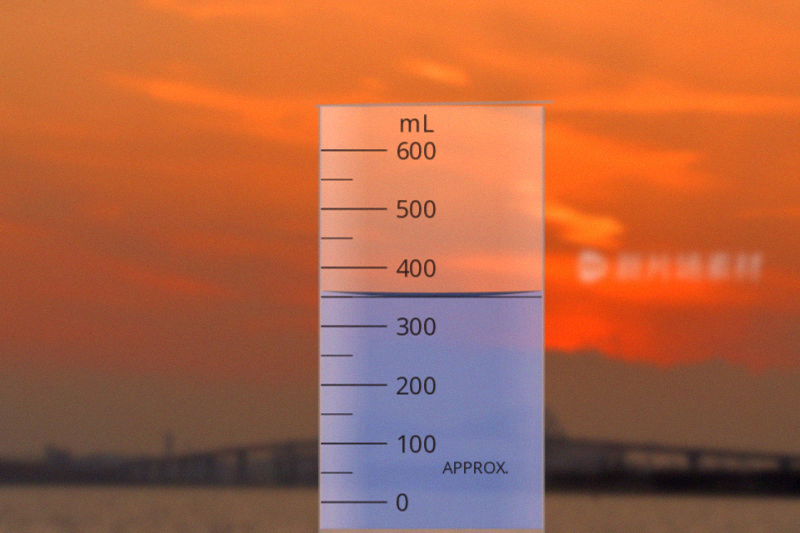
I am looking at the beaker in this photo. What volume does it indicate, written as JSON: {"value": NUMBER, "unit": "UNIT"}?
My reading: {"value": 350, "unit": "mL"}
